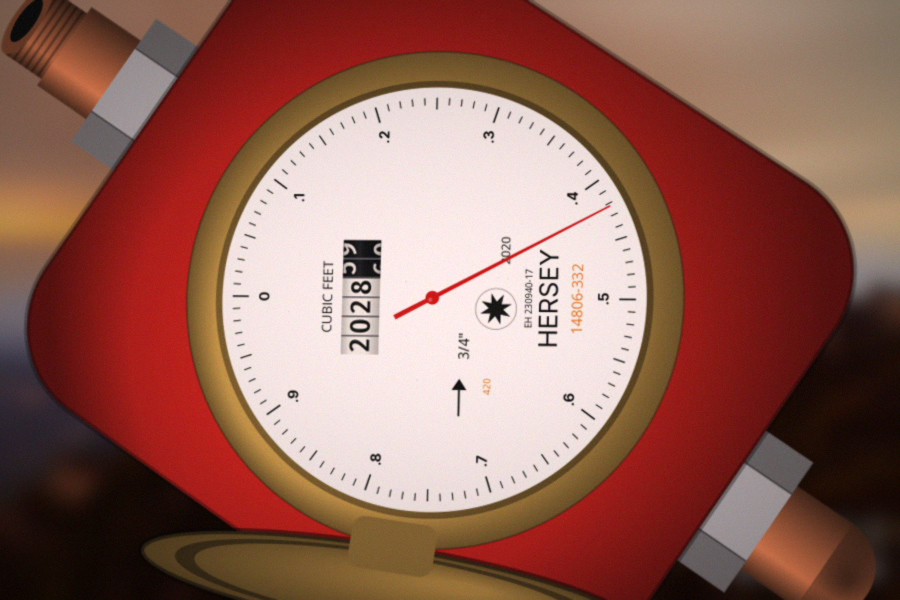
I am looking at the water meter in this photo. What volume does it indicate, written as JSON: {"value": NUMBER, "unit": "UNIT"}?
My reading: {"value": 202859.42, "unit": "ft³"}
